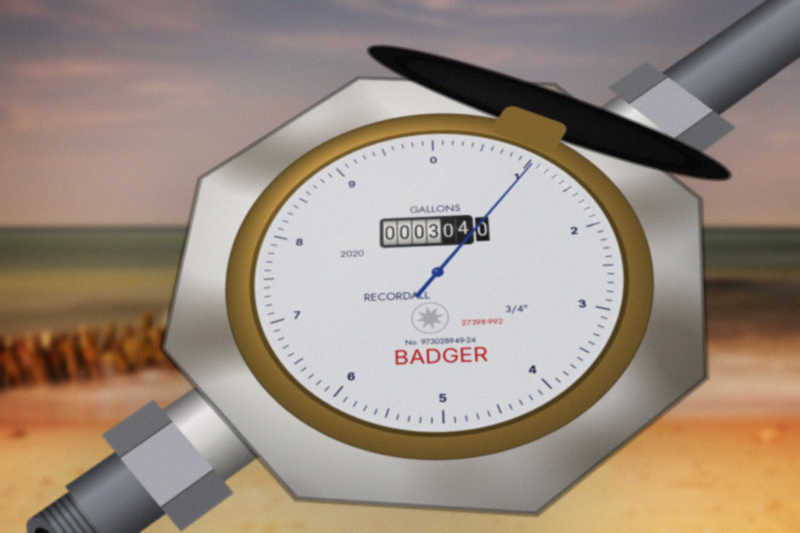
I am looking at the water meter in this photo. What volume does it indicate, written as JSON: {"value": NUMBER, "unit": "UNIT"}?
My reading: {"value": 3041.0, "unit": "gal"}
